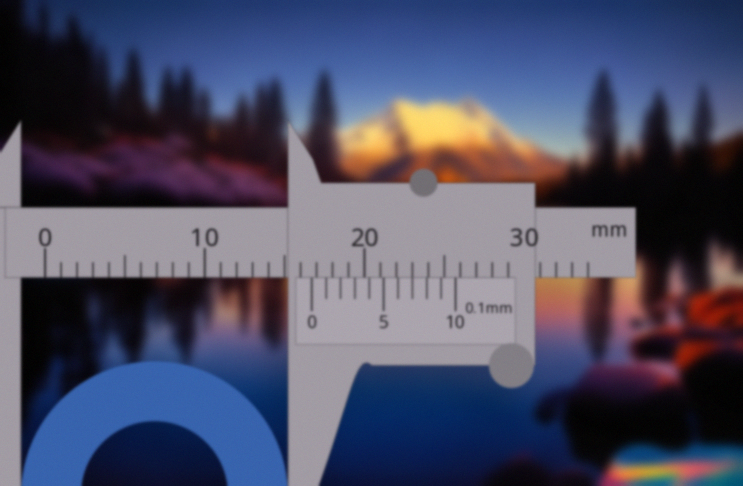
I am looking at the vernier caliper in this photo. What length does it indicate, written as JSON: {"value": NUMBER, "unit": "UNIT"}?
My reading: {"value": 16.7, "unit": "mm"}
